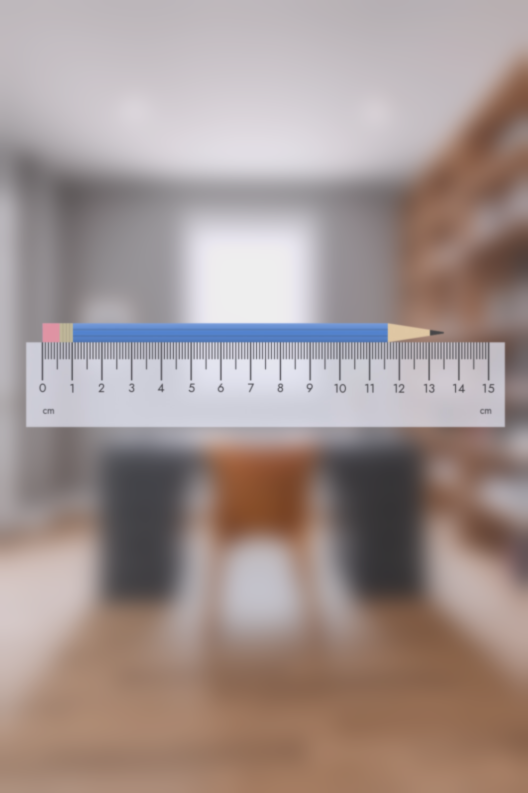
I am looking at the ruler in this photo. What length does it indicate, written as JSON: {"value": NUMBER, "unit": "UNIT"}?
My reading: {"value": 13.5, "unit": "cm"}
